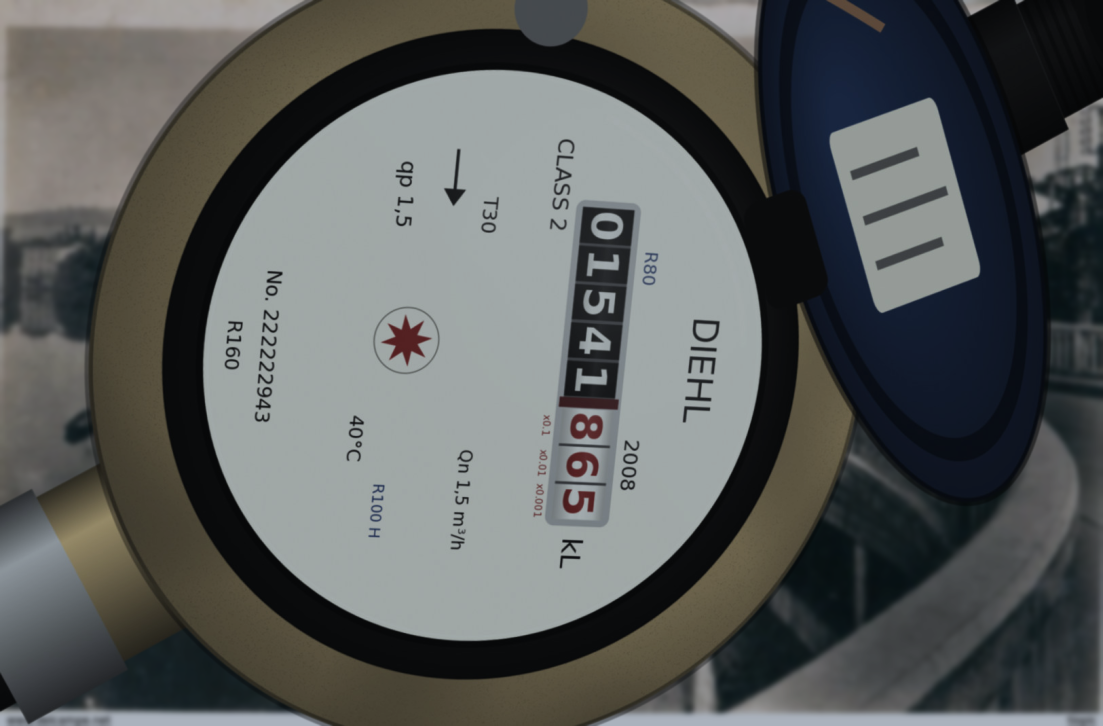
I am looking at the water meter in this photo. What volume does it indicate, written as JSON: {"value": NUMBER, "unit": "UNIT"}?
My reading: {"value": 1541.865, "unit": "kL"}
